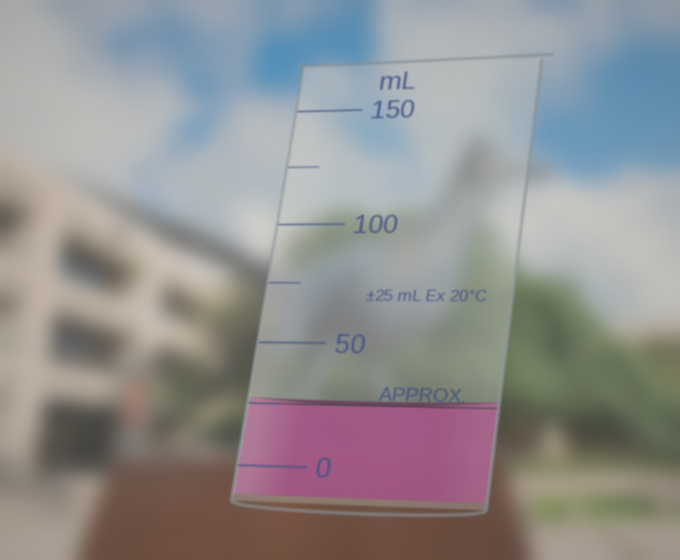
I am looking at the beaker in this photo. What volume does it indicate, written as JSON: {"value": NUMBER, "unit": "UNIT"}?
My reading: {"value": 25, "unit": "mL"}
